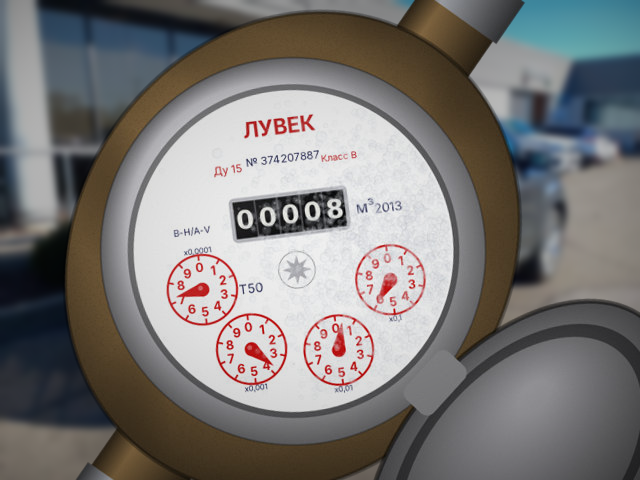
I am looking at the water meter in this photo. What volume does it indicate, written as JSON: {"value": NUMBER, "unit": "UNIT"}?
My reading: {"value": 8.6037, "unit": "m³"}
